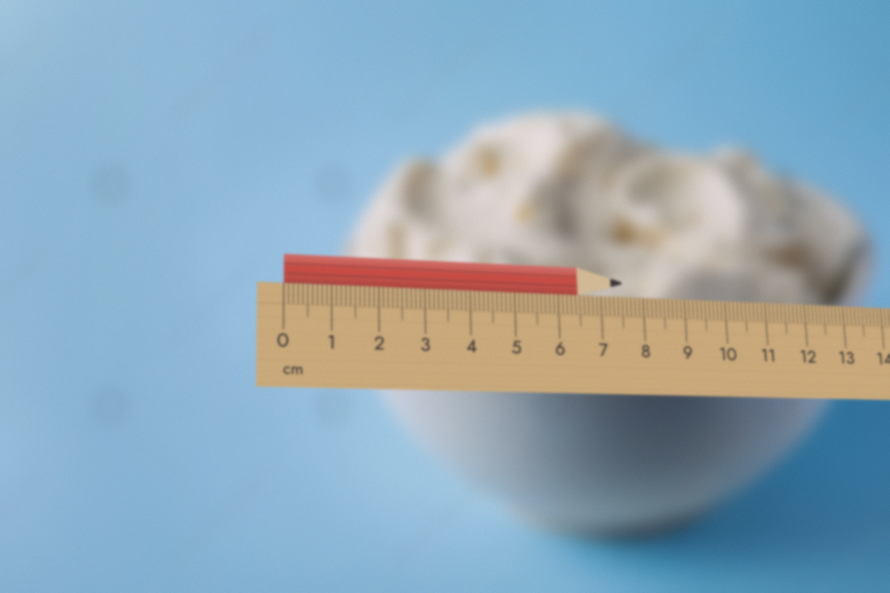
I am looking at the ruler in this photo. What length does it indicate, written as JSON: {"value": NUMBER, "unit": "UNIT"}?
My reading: {"value": 7.5, "unit": "cm"}
